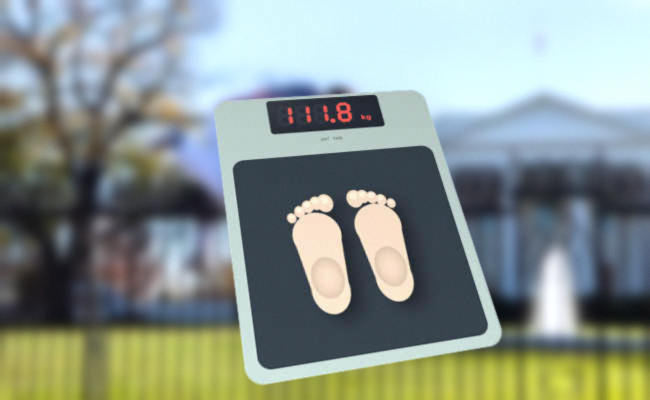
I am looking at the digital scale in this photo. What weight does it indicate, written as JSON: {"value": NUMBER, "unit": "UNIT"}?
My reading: {"value": 111.8, "unit": "kg"}
